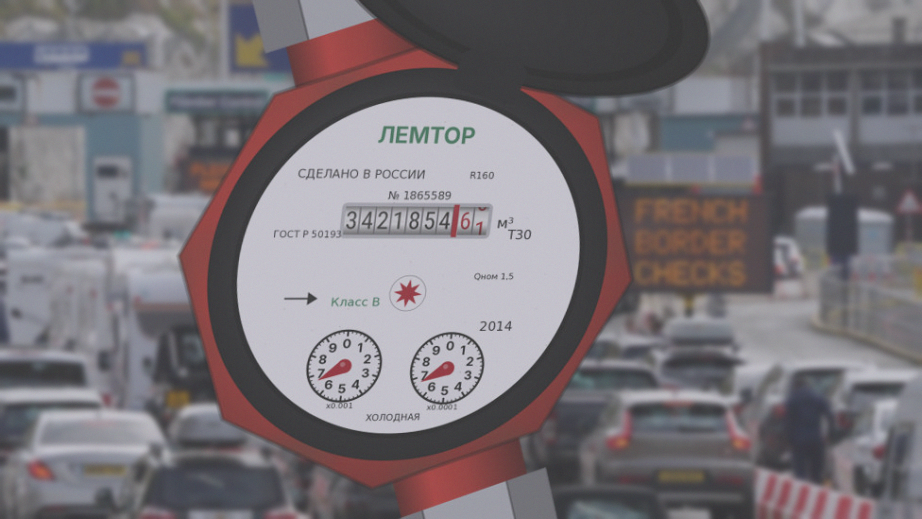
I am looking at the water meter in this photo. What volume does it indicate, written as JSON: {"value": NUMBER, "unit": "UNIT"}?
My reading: {"value": 3421854.6066, "unit": "m³"}
